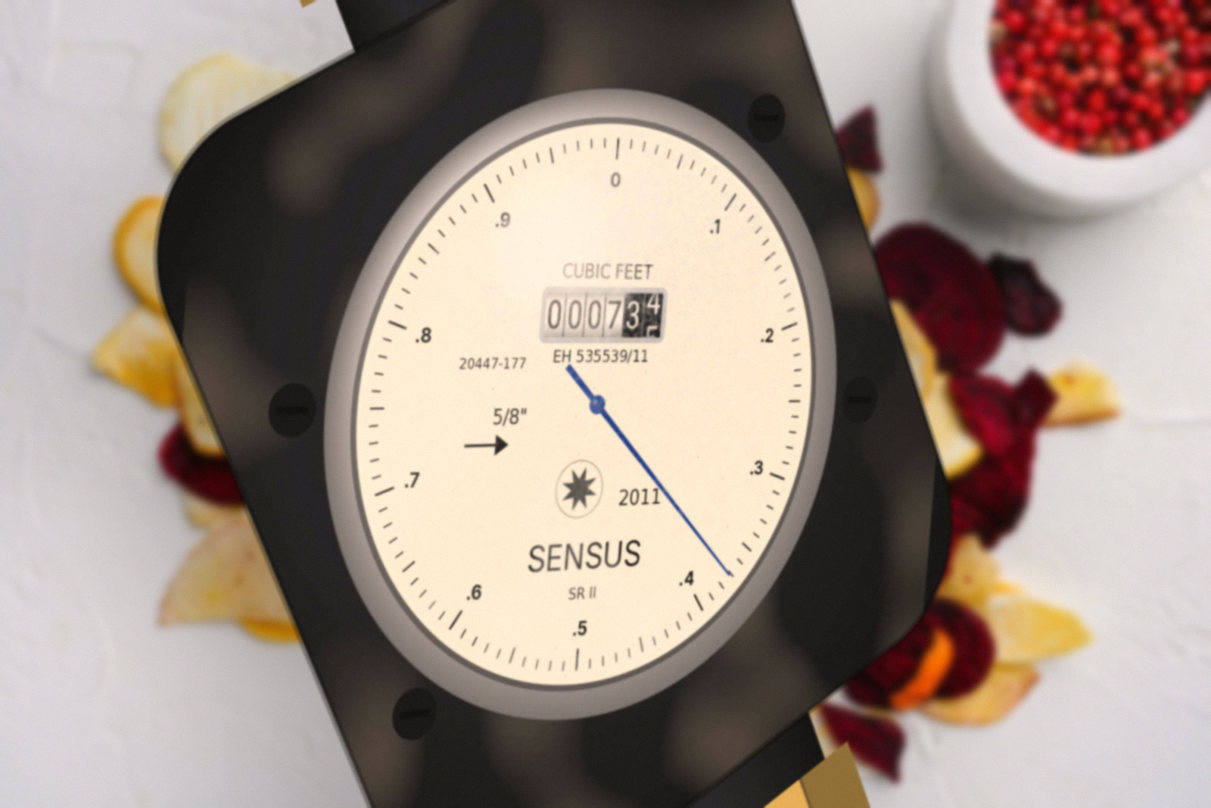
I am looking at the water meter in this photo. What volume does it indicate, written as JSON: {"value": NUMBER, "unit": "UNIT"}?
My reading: {"value": 734.37, "unit": "ft³"}
